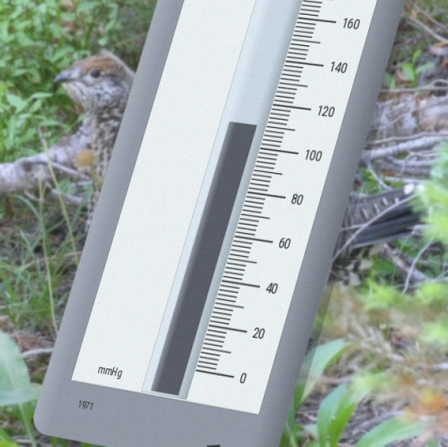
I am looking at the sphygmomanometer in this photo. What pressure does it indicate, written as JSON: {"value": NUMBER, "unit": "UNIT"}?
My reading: {"value": 110, "unit": "mmHg"}
